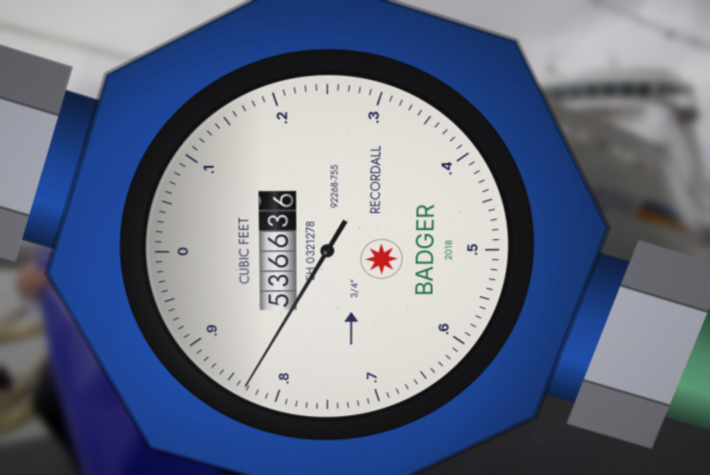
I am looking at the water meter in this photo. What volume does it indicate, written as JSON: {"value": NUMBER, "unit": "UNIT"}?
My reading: {"value": 536635.83, "unit": "ft³"}
